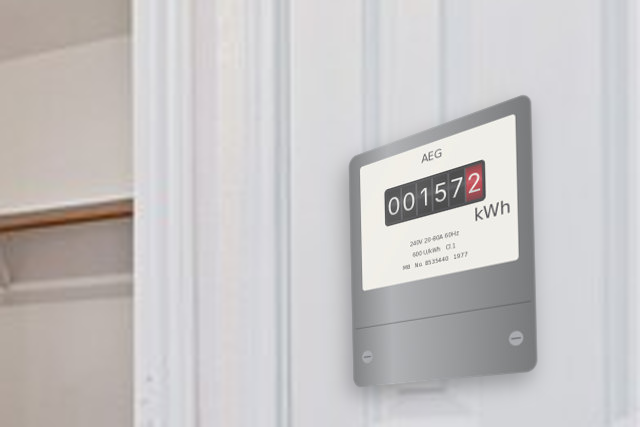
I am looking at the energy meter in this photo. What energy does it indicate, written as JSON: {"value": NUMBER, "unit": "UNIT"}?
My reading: {"value": 157.2, "unit": "kWh"}
